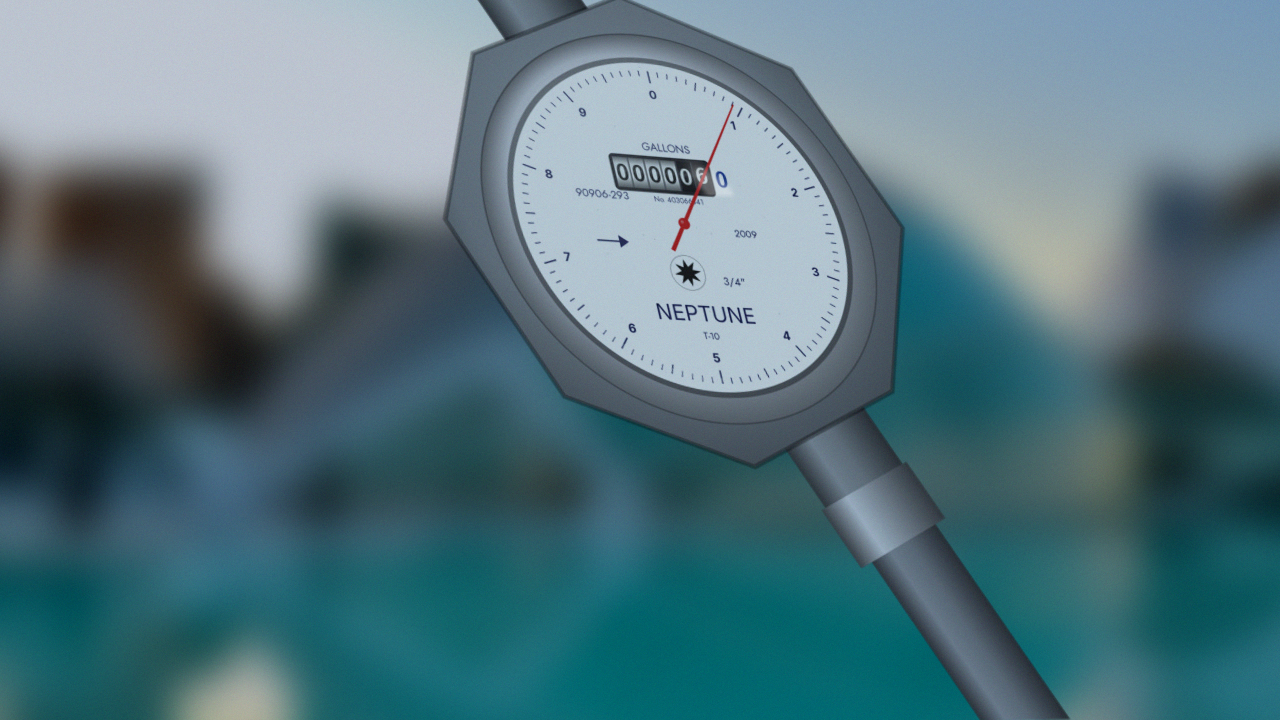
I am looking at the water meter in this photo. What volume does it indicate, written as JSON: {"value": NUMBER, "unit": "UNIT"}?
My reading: {"value": 60.9, "unit": "gal"}
